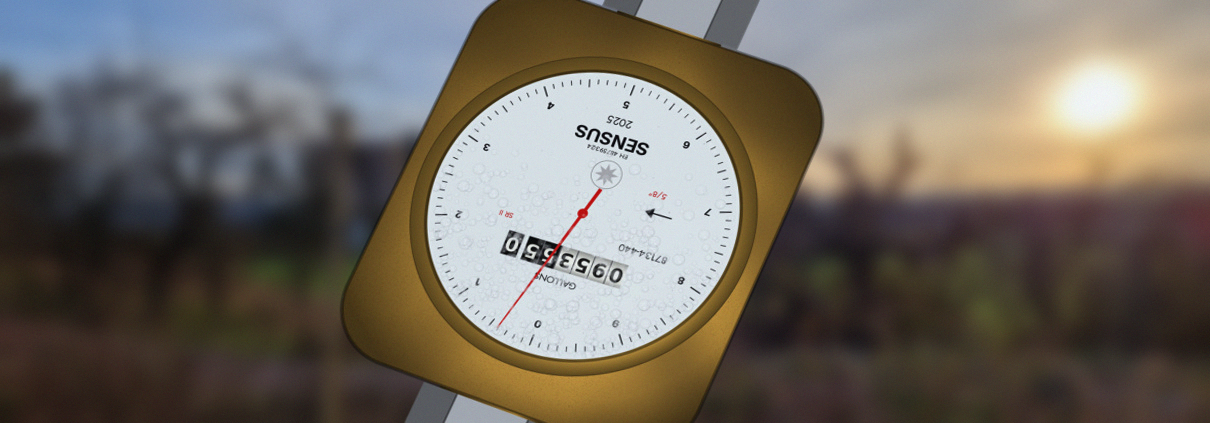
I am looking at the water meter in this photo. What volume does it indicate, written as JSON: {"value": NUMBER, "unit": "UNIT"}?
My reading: {"value": 953550.4, "unit": "gal"}
